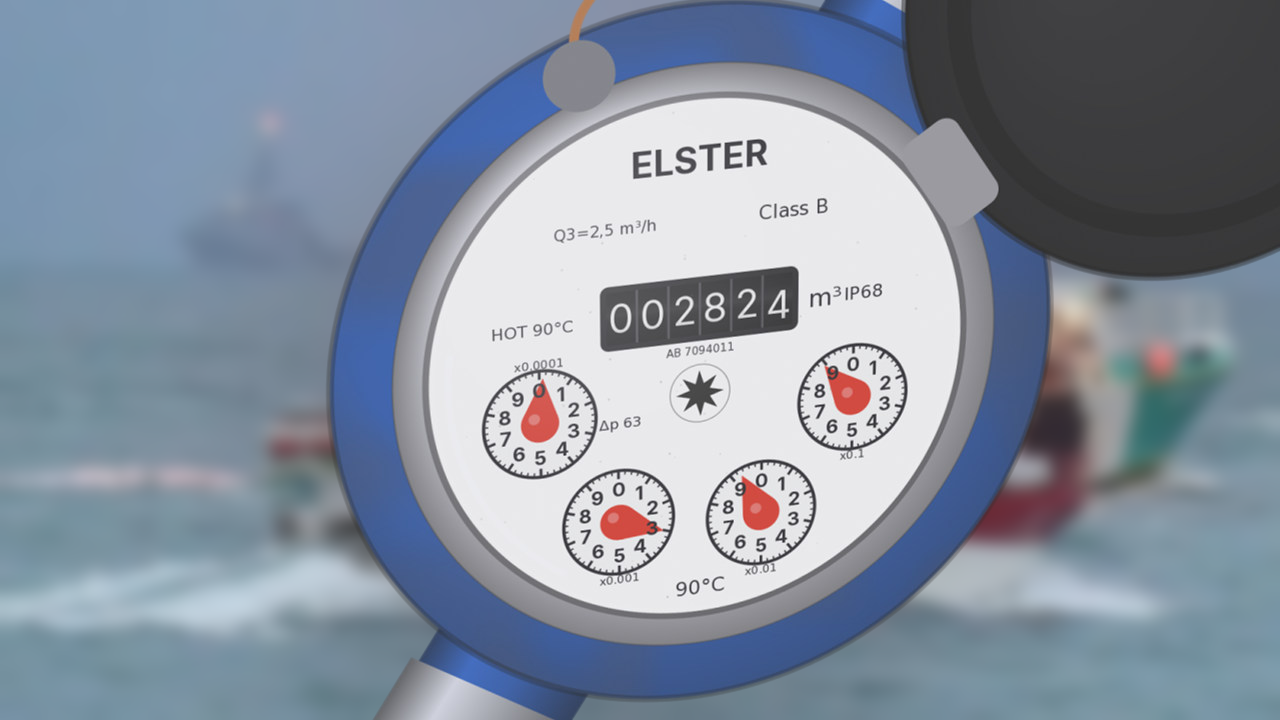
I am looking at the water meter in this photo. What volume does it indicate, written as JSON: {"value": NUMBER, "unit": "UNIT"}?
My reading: {"value": 2823.8930, "unit": "m³"}
